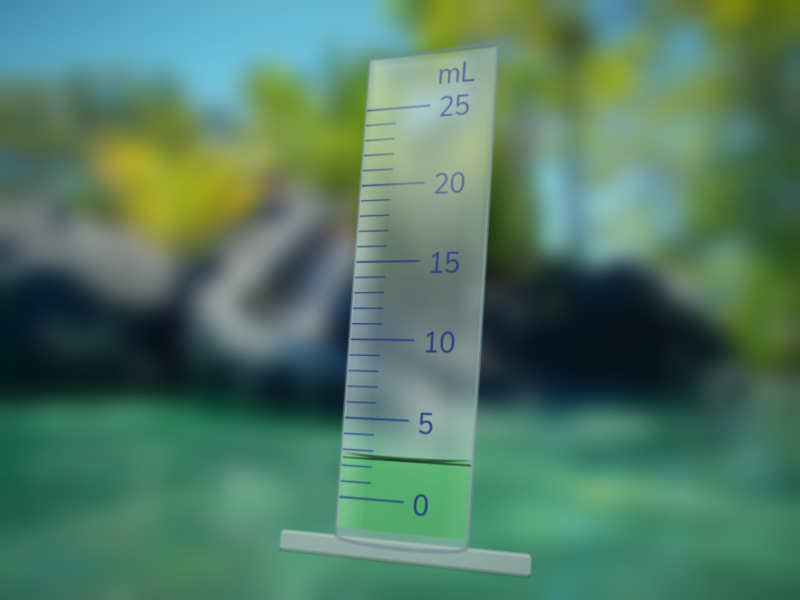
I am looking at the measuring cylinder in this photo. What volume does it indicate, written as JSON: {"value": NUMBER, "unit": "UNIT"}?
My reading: {"value": 2.5, "unit": "mL"}
